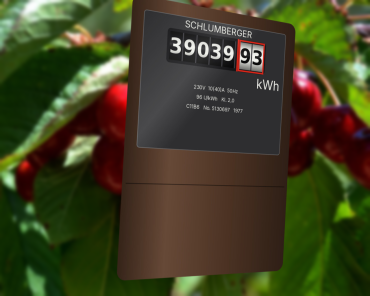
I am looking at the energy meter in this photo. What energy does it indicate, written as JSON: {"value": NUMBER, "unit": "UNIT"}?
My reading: {"value": 39039.93, "unit": "kWh"}
